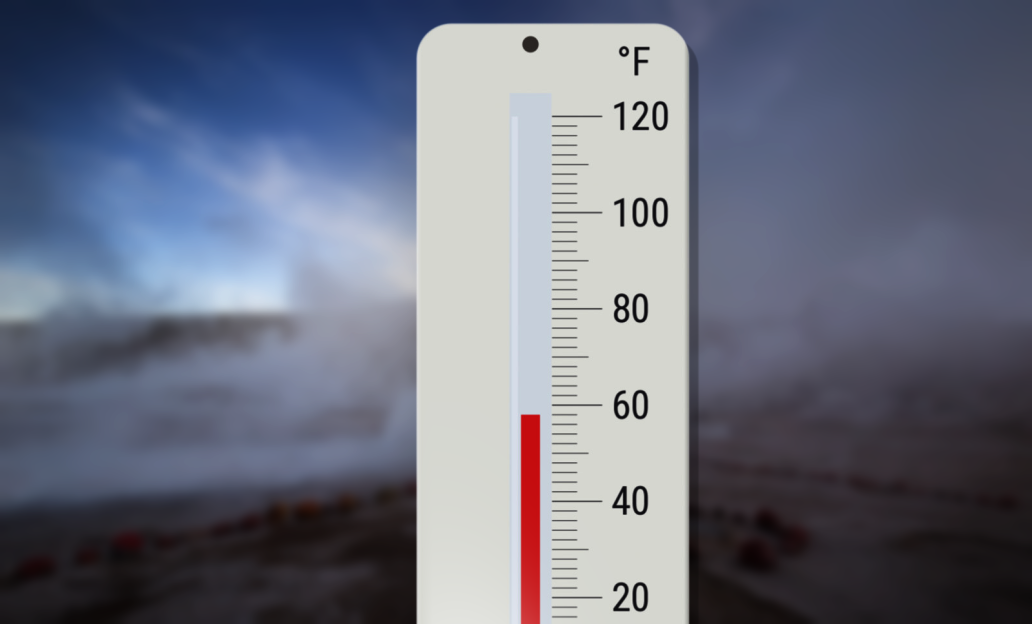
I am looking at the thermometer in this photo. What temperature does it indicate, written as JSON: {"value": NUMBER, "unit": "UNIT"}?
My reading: {"value": 58, "unit": "°F"}
